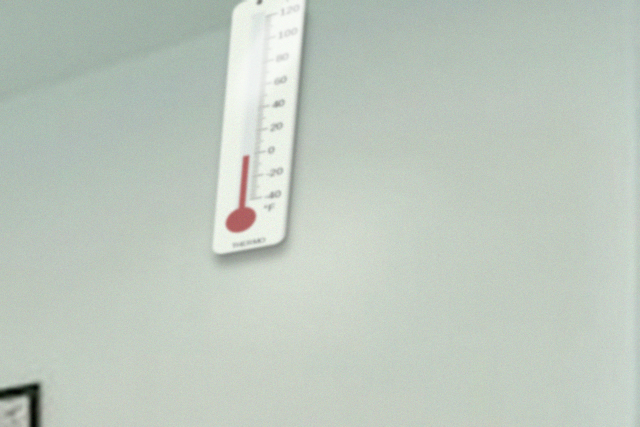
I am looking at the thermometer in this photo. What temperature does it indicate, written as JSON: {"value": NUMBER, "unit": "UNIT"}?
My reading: {"value": 0, "unit": "°F"}
